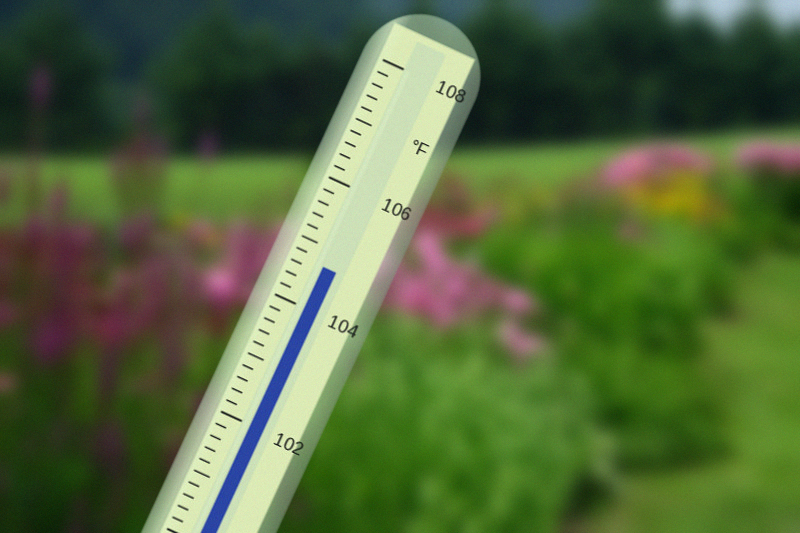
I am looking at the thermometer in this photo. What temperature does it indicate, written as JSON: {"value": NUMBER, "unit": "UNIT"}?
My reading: {"value": 104.7, "unit": "°F"}
